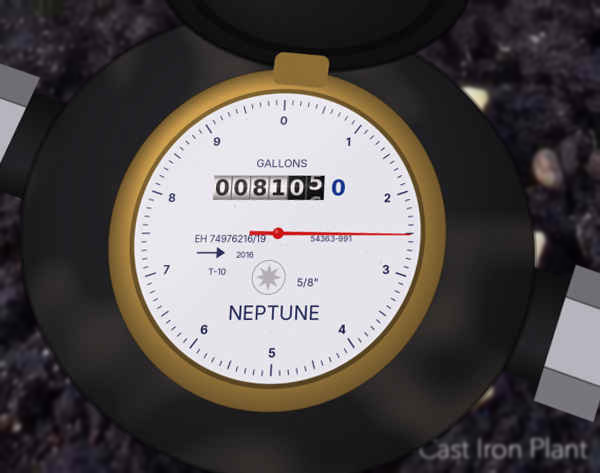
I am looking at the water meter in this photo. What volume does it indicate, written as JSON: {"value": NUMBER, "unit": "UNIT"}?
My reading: {"value": 81052.5, "unit": "gal"}
